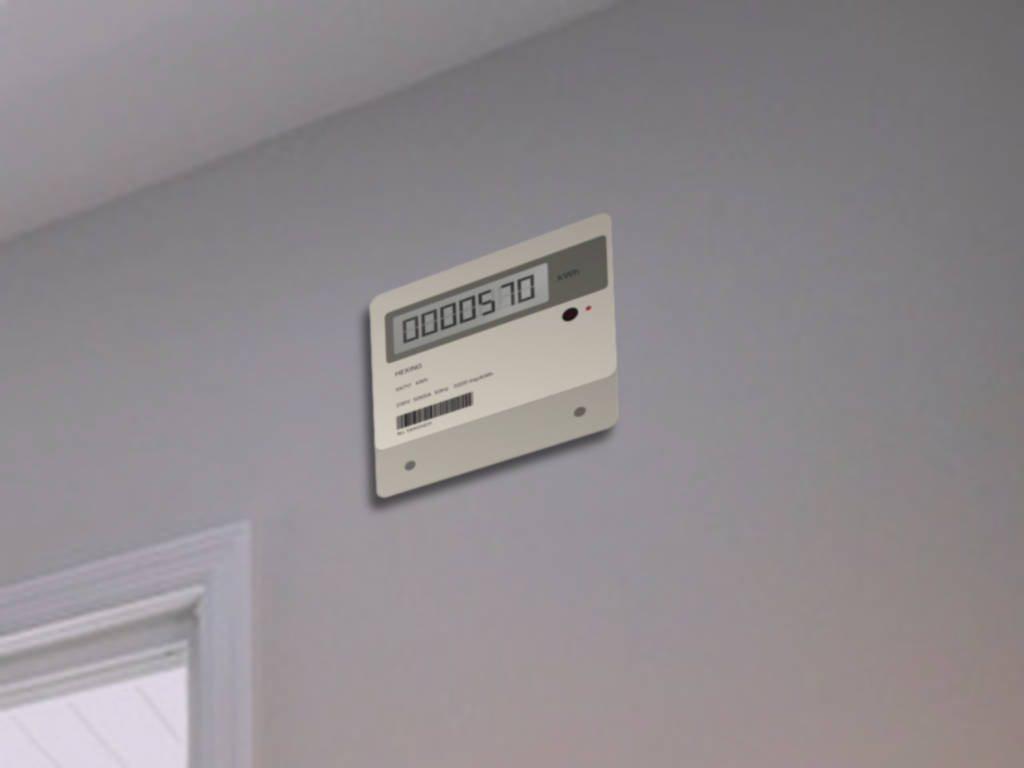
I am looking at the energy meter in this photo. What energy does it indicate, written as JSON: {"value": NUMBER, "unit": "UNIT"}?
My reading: {"value": 570, "unit": "kWh"}
